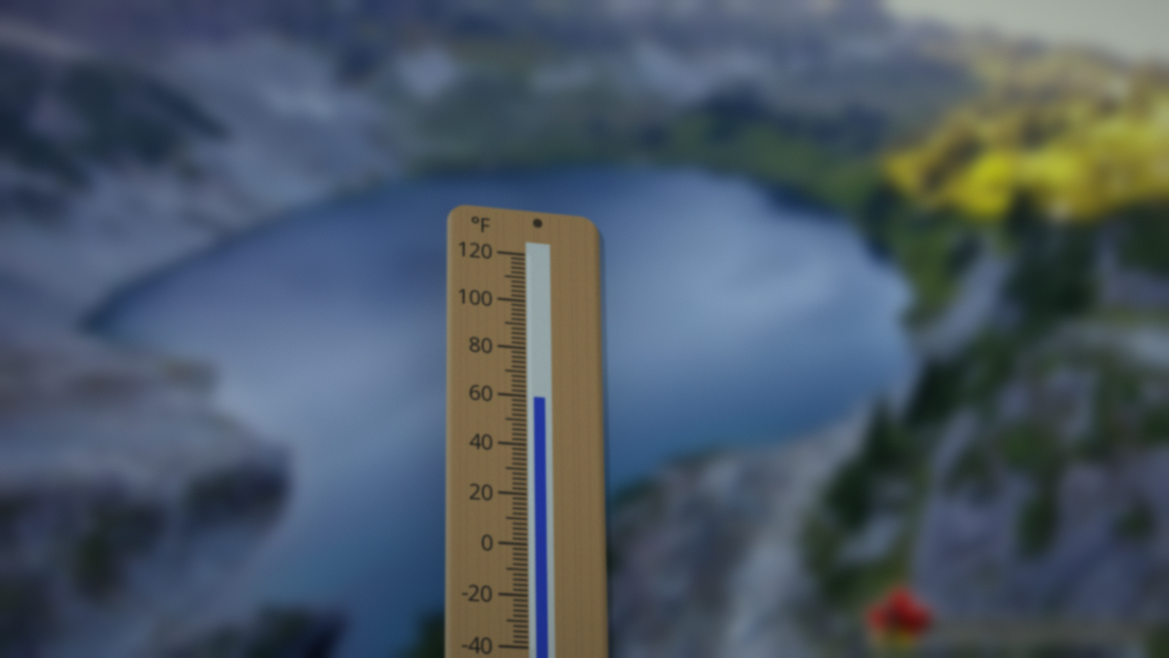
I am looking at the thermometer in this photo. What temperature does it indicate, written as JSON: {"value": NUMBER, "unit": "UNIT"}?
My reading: {"value": 60, "unit": "°F"}
